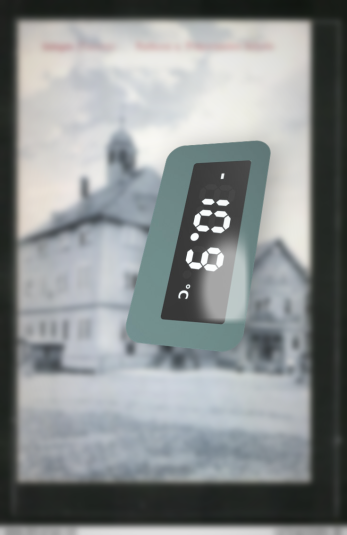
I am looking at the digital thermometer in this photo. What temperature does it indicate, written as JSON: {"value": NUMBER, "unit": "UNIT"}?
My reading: {"value": -10.9, "unit": "°C"}
